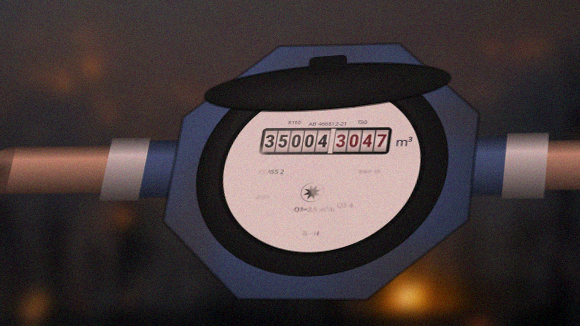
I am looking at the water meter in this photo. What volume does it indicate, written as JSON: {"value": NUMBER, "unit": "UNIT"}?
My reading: {"value": 35004.3047, "unit": "m³"}
